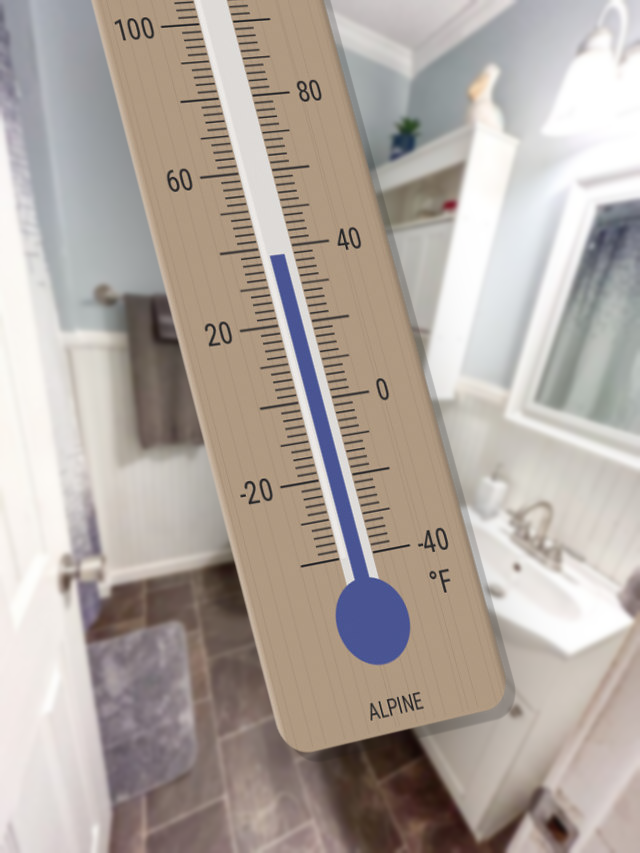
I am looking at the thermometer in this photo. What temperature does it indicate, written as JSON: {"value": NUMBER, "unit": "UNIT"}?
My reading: {"value": 38, "unit": "°F"}
